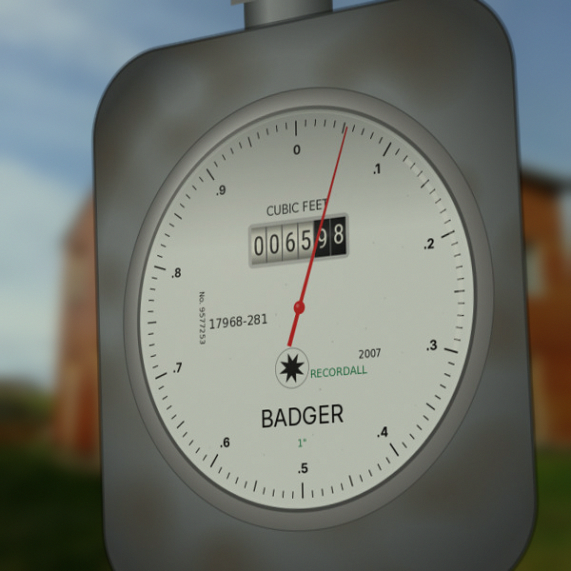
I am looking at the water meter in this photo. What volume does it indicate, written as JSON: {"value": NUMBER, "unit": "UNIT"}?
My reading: {"value": 6598.05, "unit": "ft³"}
